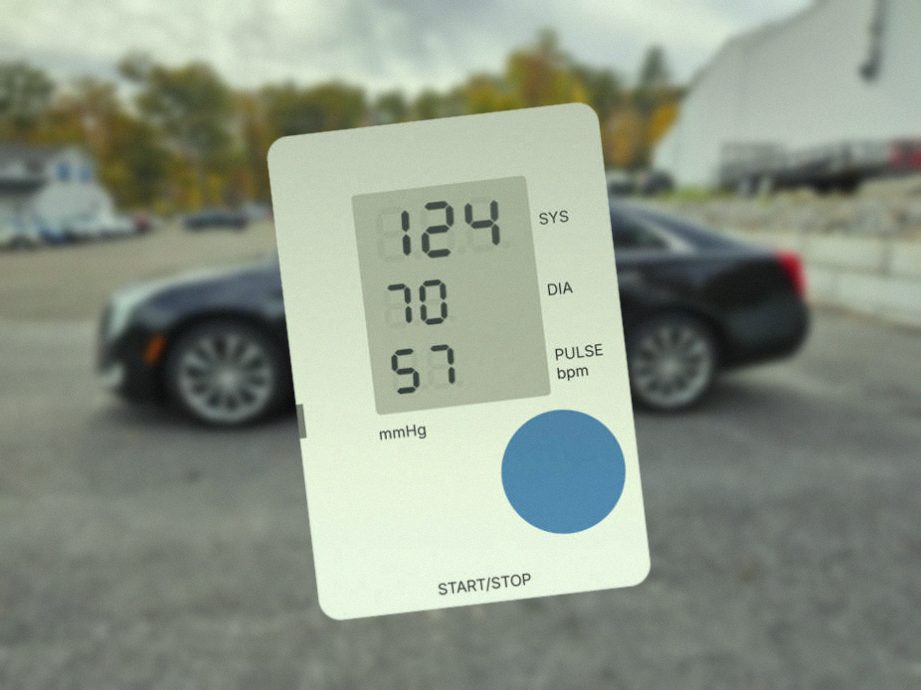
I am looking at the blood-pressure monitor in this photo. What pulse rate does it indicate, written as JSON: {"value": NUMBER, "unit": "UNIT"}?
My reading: {"value": 57, "unit": "bpm"}
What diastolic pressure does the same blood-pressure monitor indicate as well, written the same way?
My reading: {"value": 70, "unit": "mmHg"}
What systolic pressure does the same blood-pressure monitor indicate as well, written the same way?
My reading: {"value": 124, "unit": "mmHg"}
